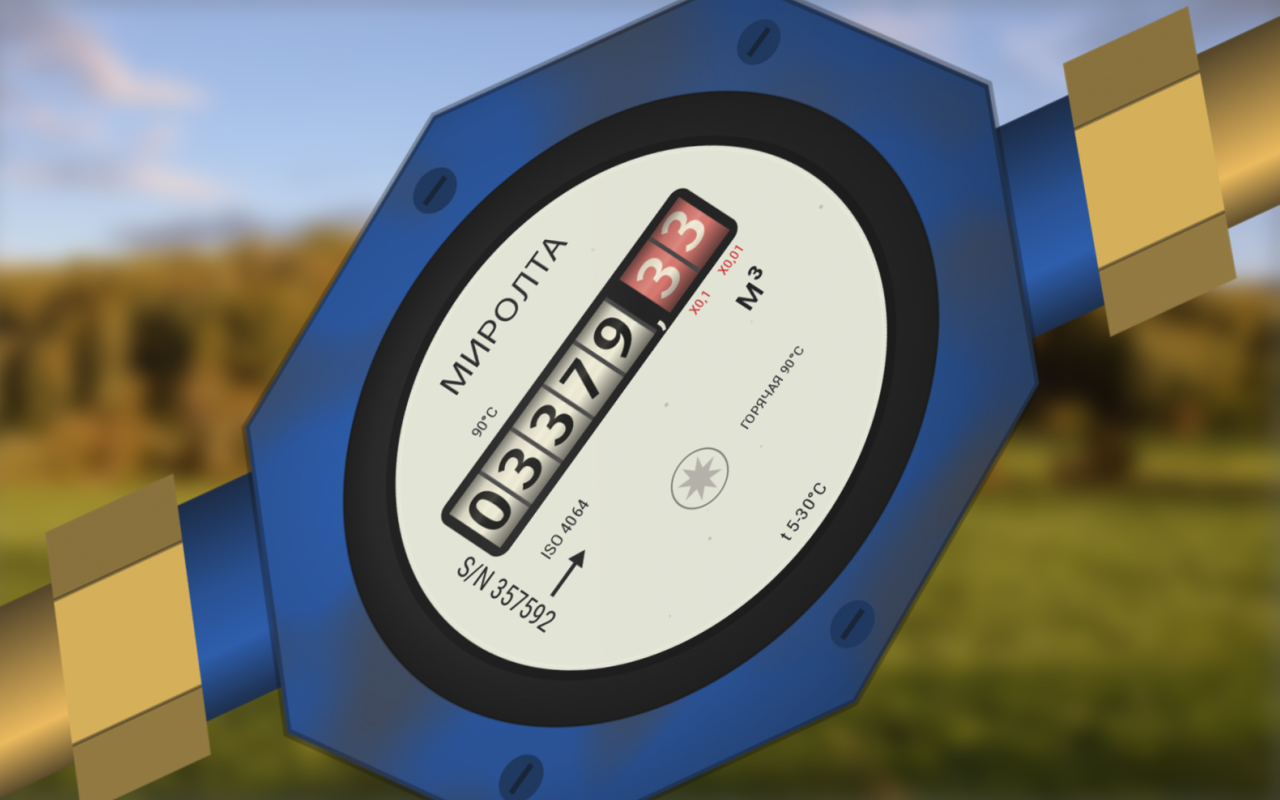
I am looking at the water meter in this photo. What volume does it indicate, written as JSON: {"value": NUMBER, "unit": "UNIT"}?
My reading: {"value": 3379.33, "unit": "m³"}
